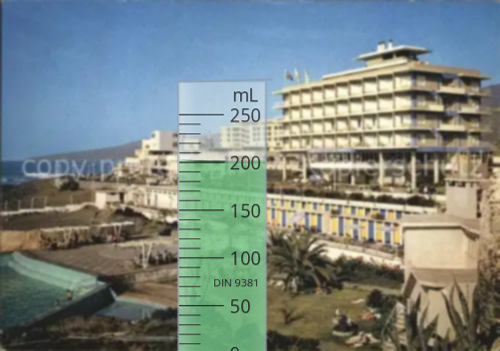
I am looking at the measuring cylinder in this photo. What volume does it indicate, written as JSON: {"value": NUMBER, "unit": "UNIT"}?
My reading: {"value": 200, "unit": "mL"}
